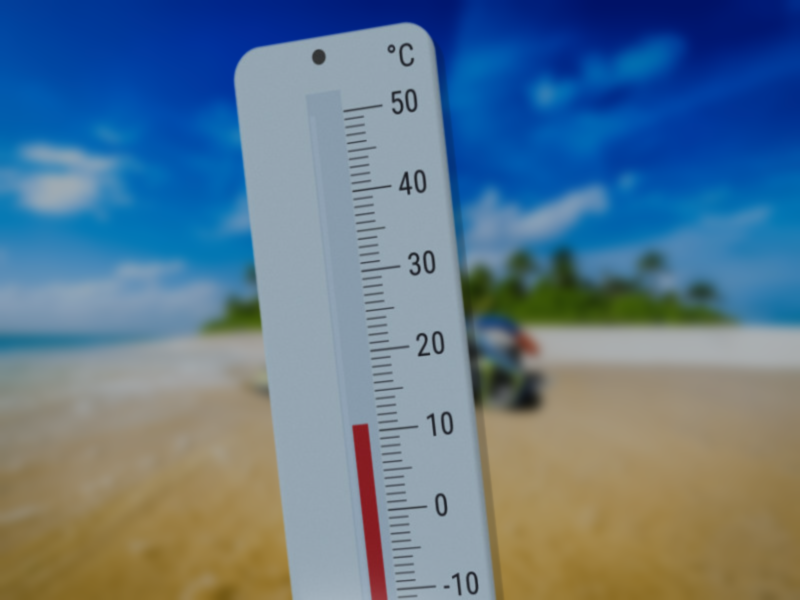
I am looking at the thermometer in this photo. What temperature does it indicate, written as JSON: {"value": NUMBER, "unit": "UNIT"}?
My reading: {"value": 11, "unit": "°C"}
